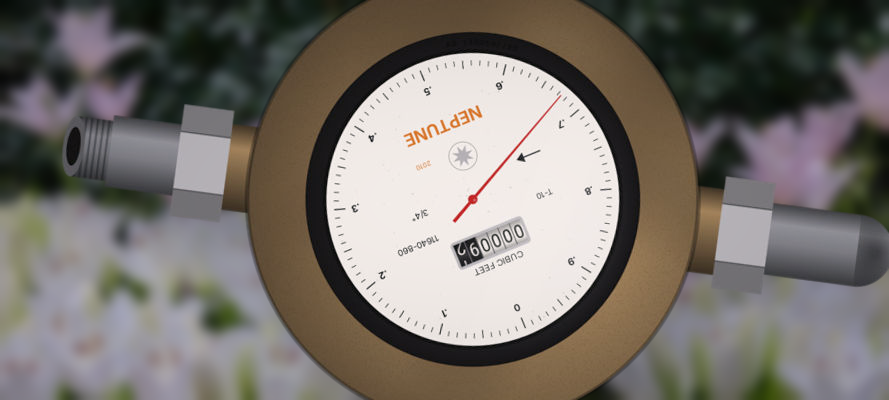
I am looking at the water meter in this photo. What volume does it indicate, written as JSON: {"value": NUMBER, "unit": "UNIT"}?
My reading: {"value": 91.67, "unit": "ft³"}
